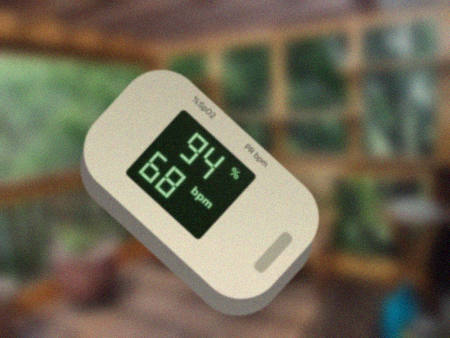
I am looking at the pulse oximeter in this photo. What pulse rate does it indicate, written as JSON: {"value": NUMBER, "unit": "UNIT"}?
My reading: {"value": 68, "unit": "bpm"}
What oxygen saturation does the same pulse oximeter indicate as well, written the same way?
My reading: {"value": 94, "unit": "%"}
